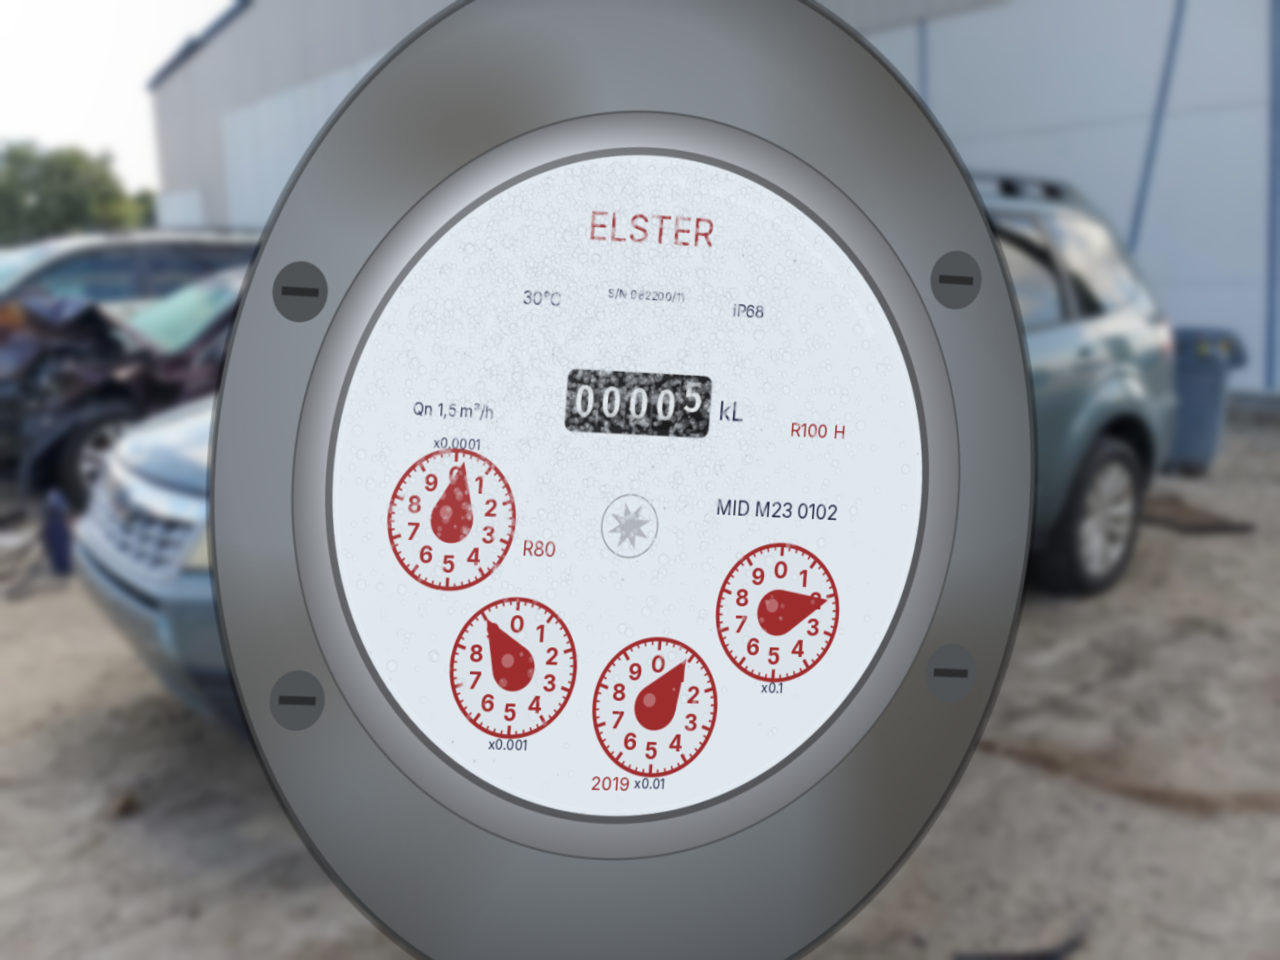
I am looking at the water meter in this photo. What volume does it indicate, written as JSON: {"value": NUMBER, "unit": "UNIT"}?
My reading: {"value": 5.2090, "unit": "kL"}
